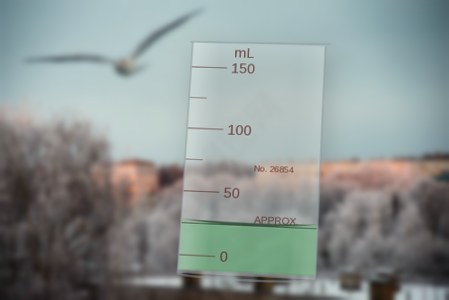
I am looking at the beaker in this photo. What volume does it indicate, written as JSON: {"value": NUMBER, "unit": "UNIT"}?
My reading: {"value": 25, "unit": "mL"}
